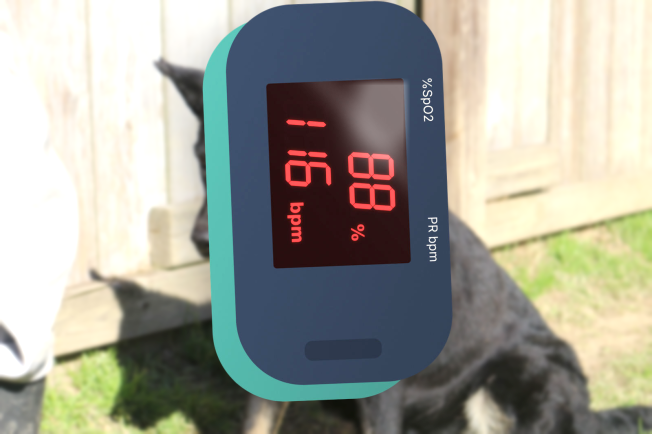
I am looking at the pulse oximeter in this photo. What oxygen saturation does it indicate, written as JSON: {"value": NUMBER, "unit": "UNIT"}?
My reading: {"value": 88, "unit": "%"}
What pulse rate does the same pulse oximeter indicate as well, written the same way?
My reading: {"value": 116, "unit": "bpm"}
